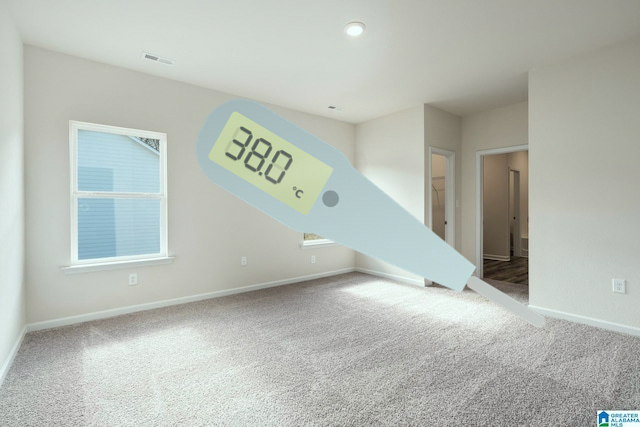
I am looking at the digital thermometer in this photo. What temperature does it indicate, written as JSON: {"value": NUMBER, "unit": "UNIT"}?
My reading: {"value": 38.0, "unit": "°C"}
